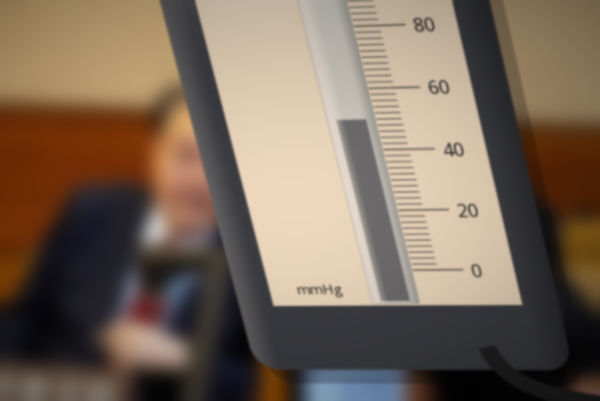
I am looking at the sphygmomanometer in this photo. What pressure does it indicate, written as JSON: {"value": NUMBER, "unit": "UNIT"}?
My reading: {"value": 50, "unit": "mmHg"}
